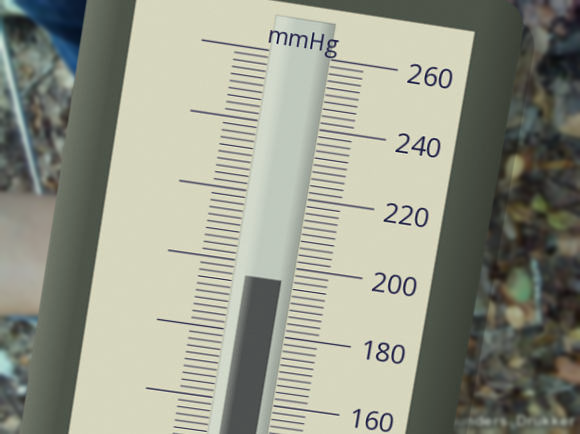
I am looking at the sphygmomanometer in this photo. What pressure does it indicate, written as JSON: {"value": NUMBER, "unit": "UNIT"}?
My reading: {"value": 196, "unit": "mmHg"}
